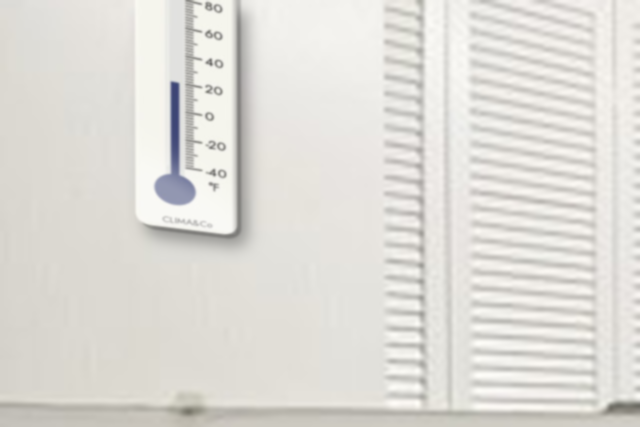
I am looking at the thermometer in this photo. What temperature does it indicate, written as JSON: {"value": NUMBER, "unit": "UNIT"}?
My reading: {"value": 20, "unit": "°F"}
